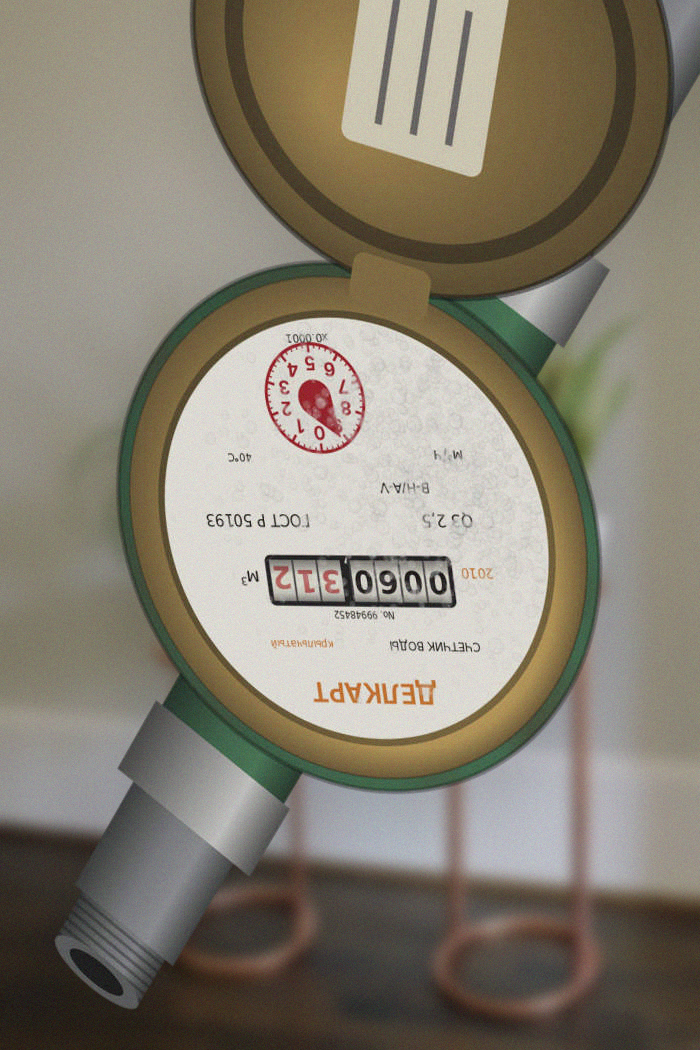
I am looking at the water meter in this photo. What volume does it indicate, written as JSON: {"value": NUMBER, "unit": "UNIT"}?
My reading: {"value": 60.3119, "unit": "m³"}
